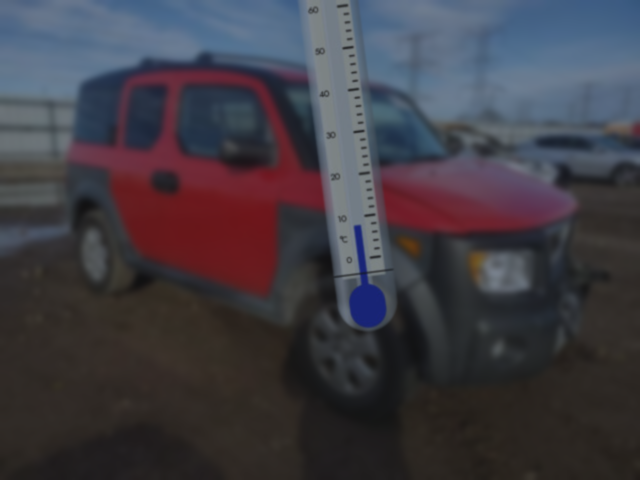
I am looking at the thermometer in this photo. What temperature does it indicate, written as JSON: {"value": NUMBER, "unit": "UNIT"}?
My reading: {"value": 8, "unit": "°C"}
